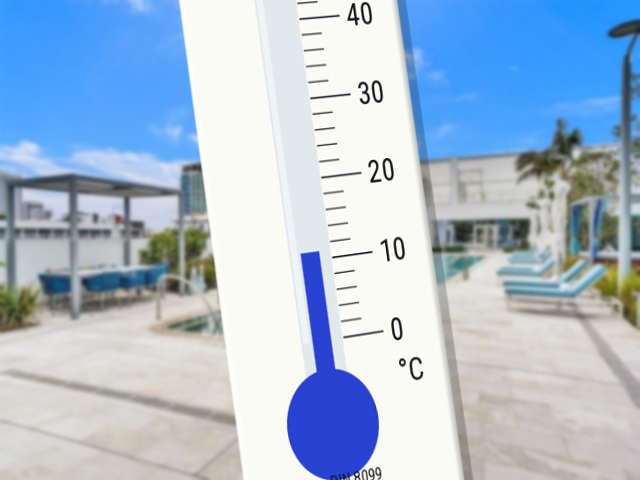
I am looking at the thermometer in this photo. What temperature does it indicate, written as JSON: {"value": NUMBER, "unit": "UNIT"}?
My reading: {"value": 11, "unit": "°C"}
